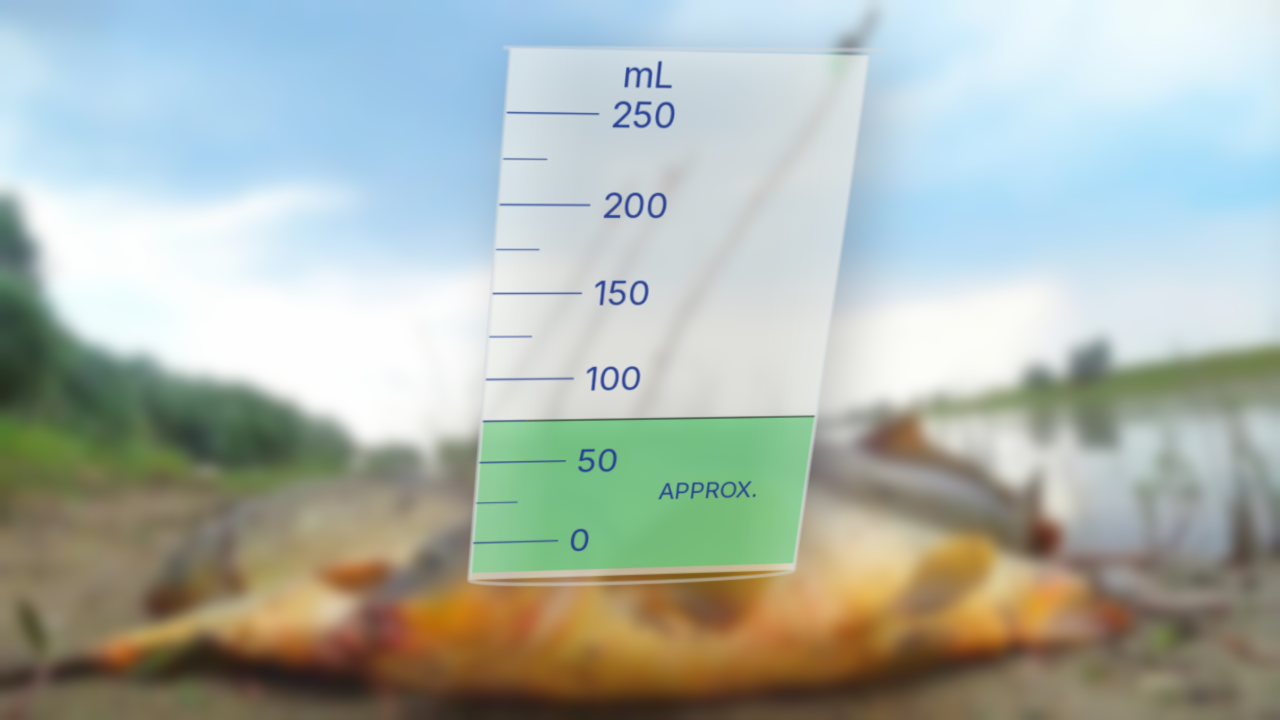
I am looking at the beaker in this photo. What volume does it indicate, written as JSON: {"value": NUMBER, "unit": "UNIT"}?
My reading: {"value": 75, "unit": "mL"}
